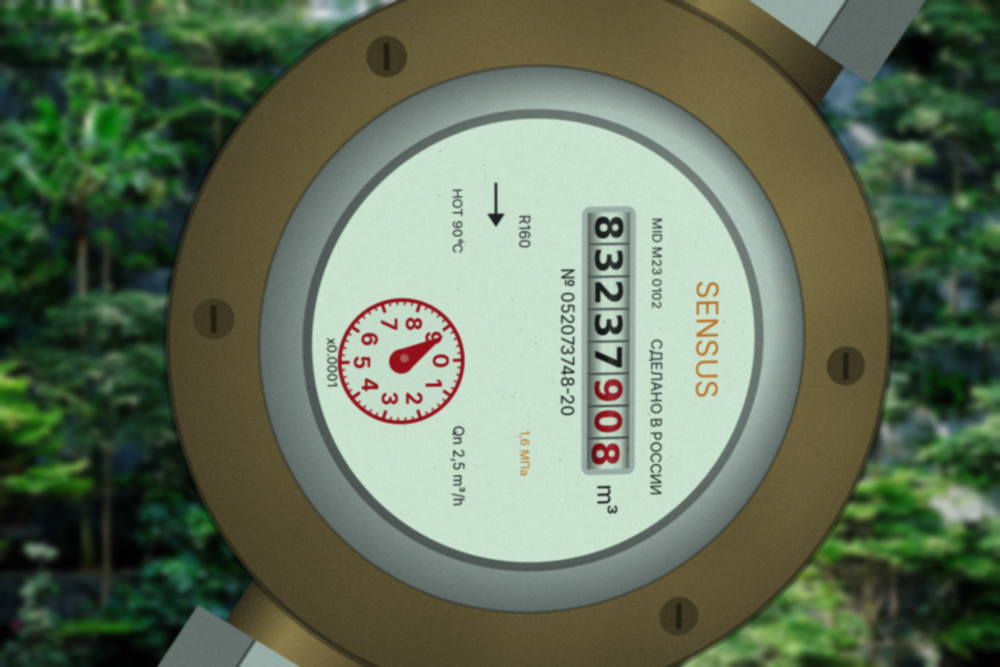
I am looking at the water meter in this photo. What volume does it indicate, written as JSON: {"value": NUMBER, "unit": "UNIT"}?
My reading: {"value": 83237.9079, "unit": "m³"}
